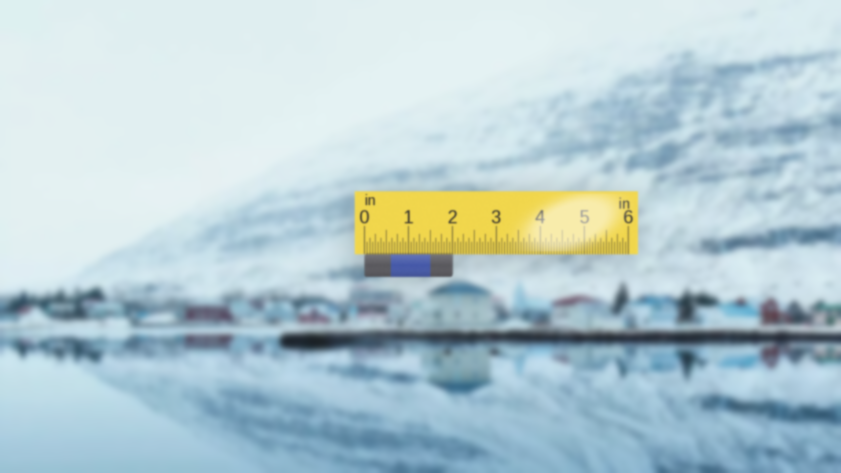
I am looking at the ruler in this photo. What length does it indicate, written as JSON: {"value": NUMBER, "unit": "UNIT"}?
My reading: {"value": 2, "unit": "in"}
